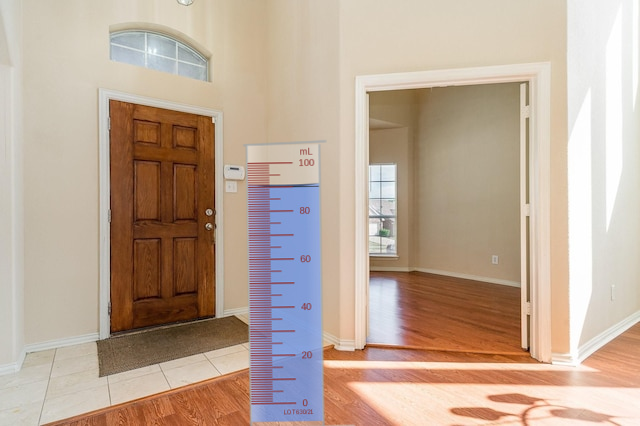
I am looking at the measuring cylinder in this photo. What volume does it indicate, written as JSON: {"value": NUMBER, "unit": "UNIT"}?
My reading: {"value": 90, "unit": "mL"}
